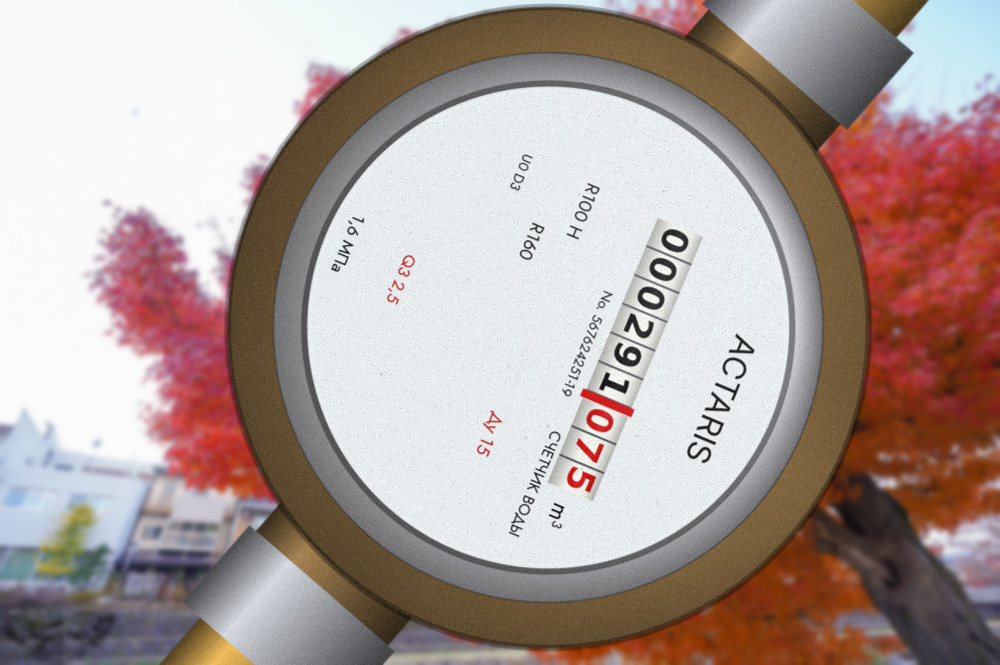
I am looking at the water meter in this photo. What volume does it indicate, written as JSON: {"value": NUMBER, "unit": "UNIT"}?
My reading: {"value": 291.075, "unit": "m³"}
